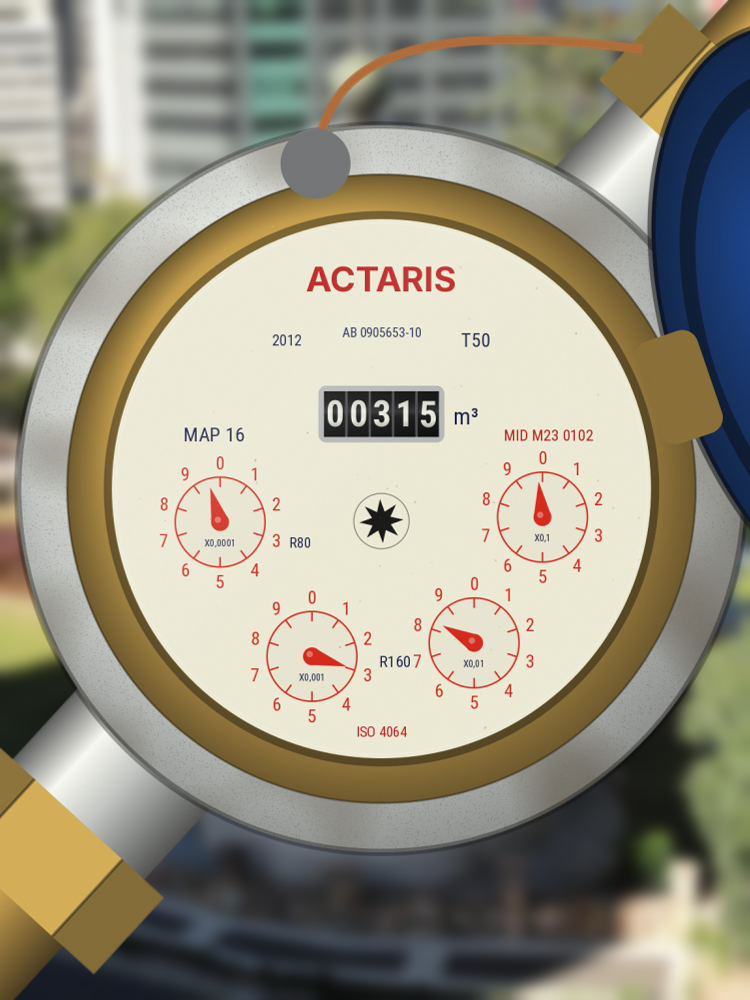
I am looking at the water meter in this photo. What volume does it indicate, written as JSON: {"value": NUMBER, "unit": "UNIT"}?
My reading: {"value": 314.9829, "unit": "m³"}
